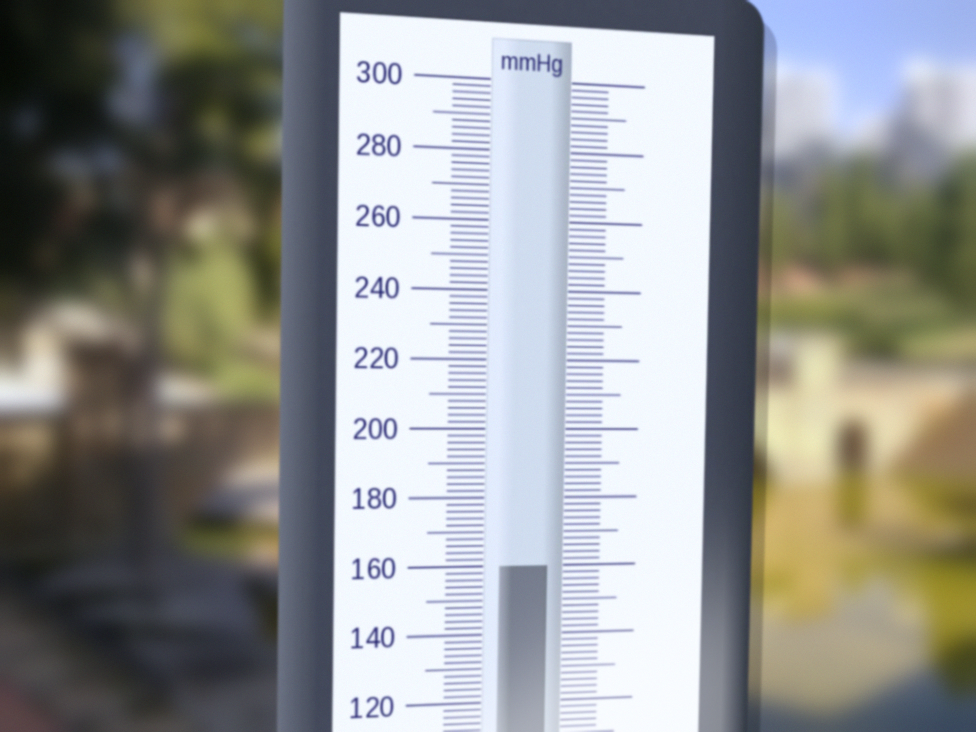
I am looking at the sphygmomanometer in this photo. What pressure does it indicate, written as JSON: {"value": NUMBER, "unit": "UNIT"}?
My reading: {"value": 160, "unit": "mmHg"}
